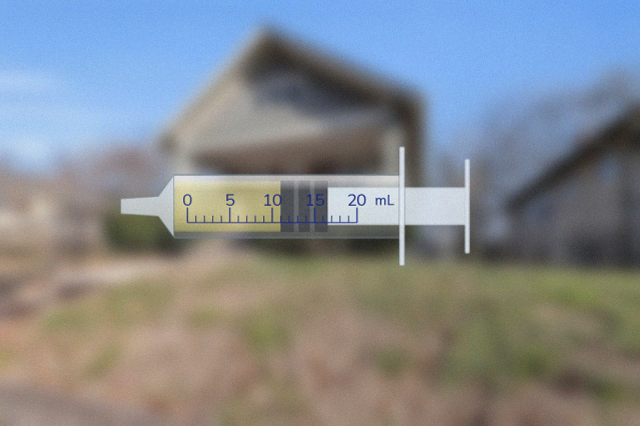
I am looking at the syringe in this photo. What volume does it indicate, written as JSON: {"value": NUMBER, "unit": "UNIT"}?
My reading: {"value": 11, "unit": "mL"}
